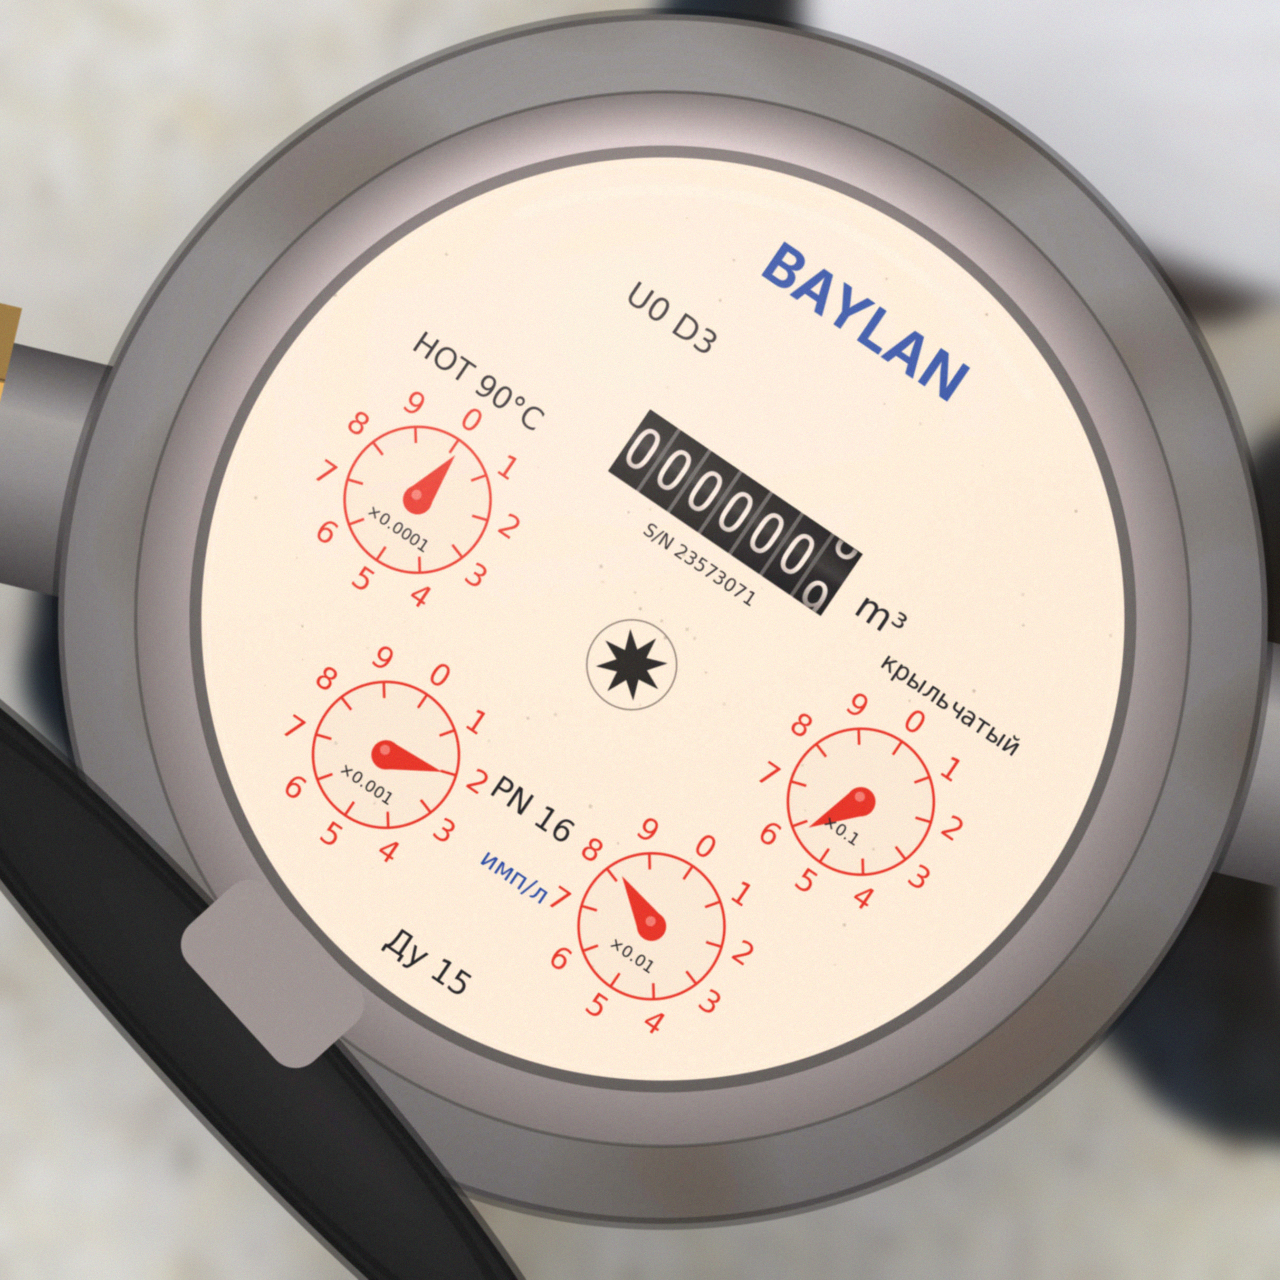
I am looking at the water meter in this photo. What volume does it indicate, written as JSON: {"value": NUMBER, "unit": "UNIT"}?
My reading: {"value": 8.5820, "unit": "m³"}
